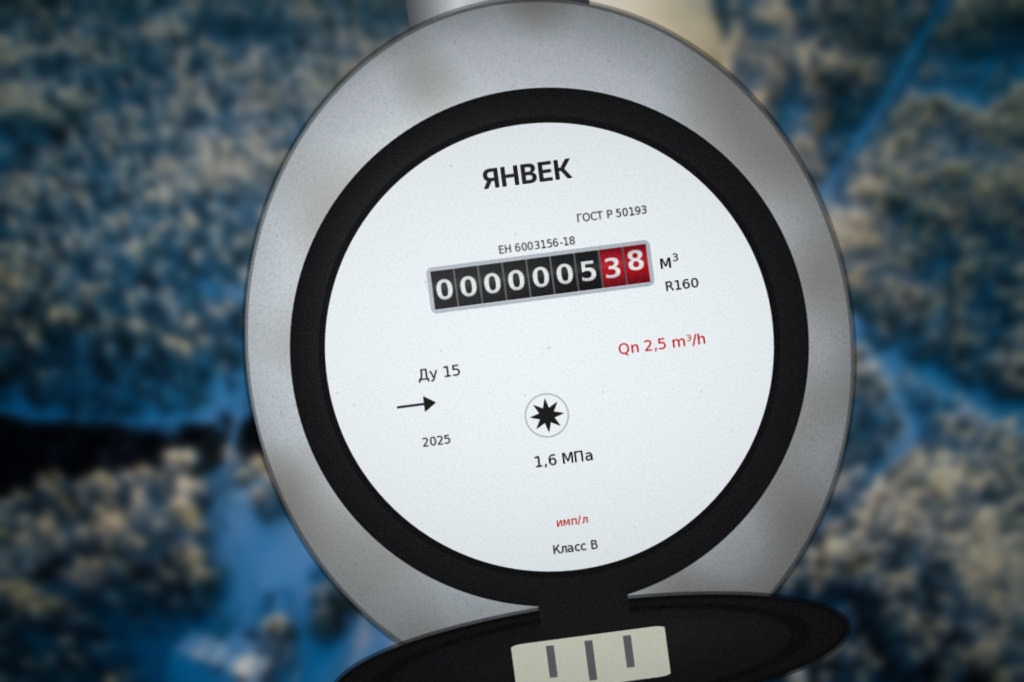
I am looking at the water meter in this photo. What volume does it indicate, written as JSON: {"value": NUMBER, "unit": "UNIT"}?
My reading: {"value": 5.38, "unit": "m³"}
